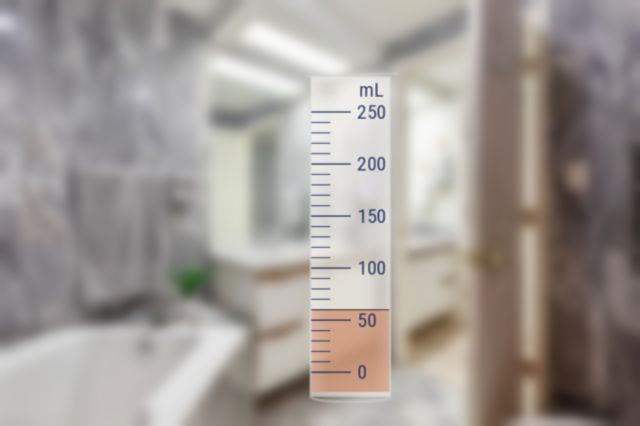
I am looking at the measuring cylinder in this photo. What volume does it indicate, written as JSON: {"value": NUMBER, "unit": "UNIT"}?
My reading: {"value": 60, "unit": "mL"}
